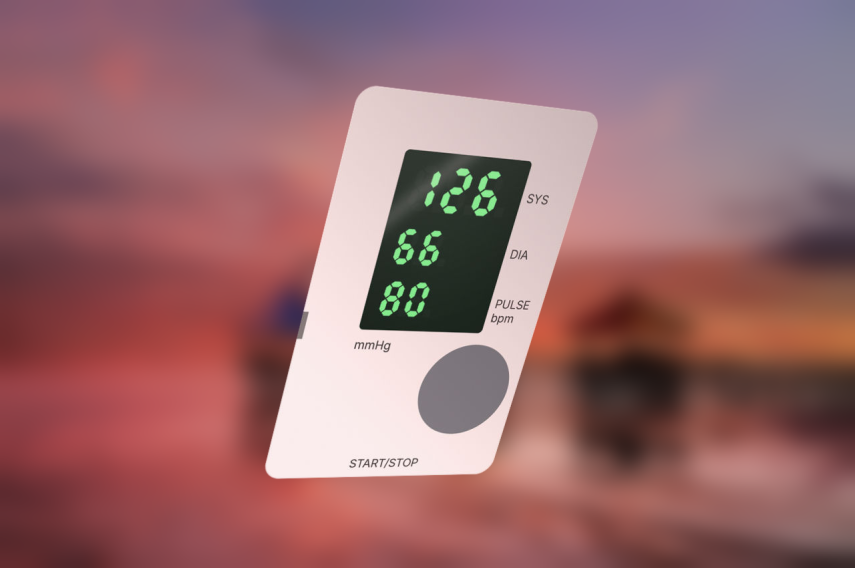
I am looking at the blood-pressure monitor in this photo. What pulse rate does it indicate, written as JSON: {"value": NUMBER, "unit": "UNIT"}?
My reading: {"value": 80, "unit": "bpm"}
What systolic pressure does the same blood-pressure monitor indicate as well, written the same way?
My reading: {"value": 126, "unit": "mmHg"}
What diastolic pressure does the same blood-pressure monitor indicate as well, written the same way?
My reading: {"value": 66, "unit": "mmHg"}
